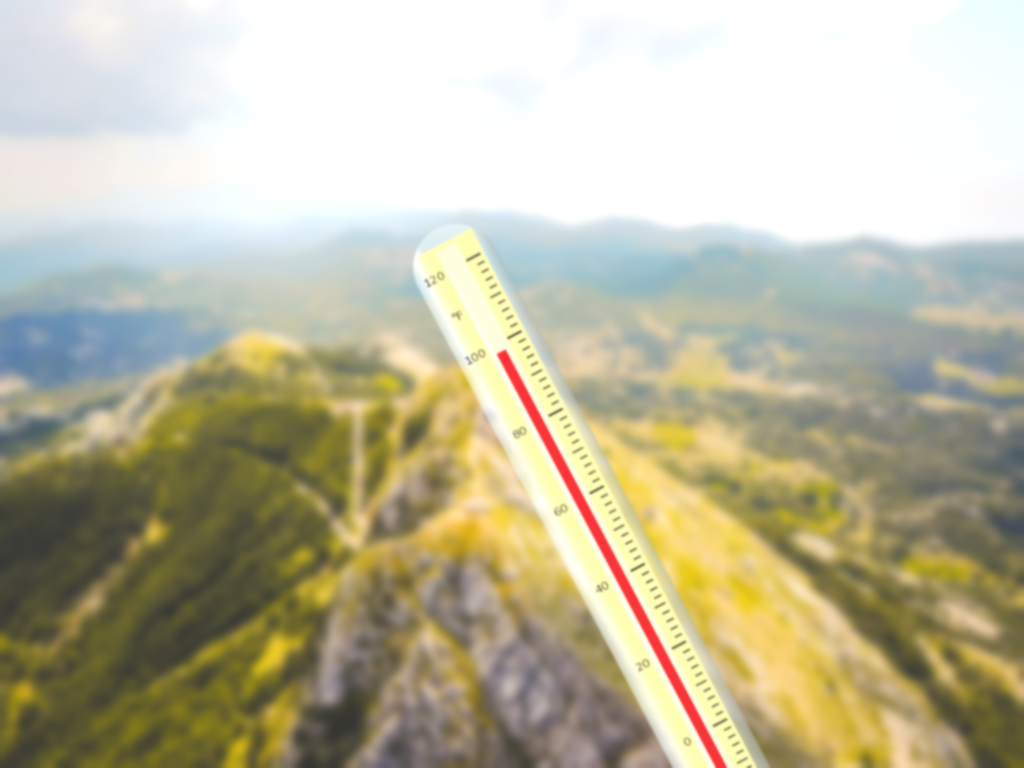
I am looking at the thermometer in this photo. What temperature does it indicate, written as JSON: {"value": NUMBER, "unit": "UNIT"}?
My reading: {"value": 98, "unit": "°F"}
